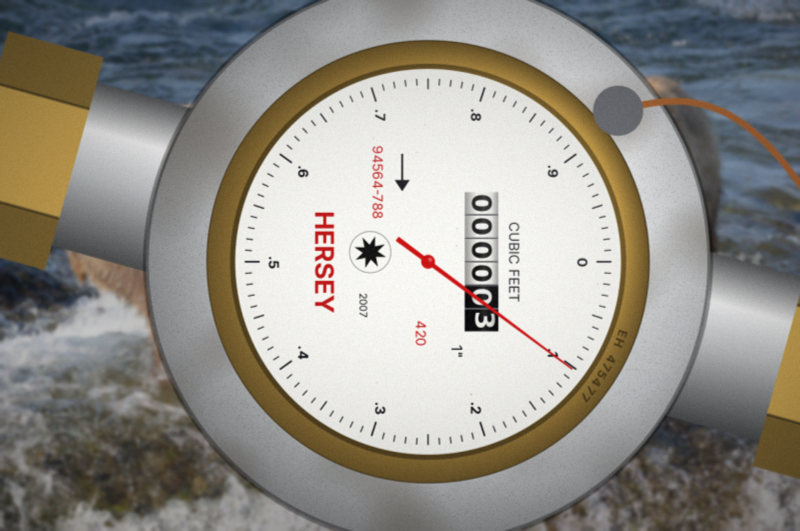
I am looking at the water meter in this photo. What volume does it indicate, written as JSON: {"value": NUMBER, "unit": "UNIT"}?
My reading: {"value": 3.10, "unit": "ft³"}
